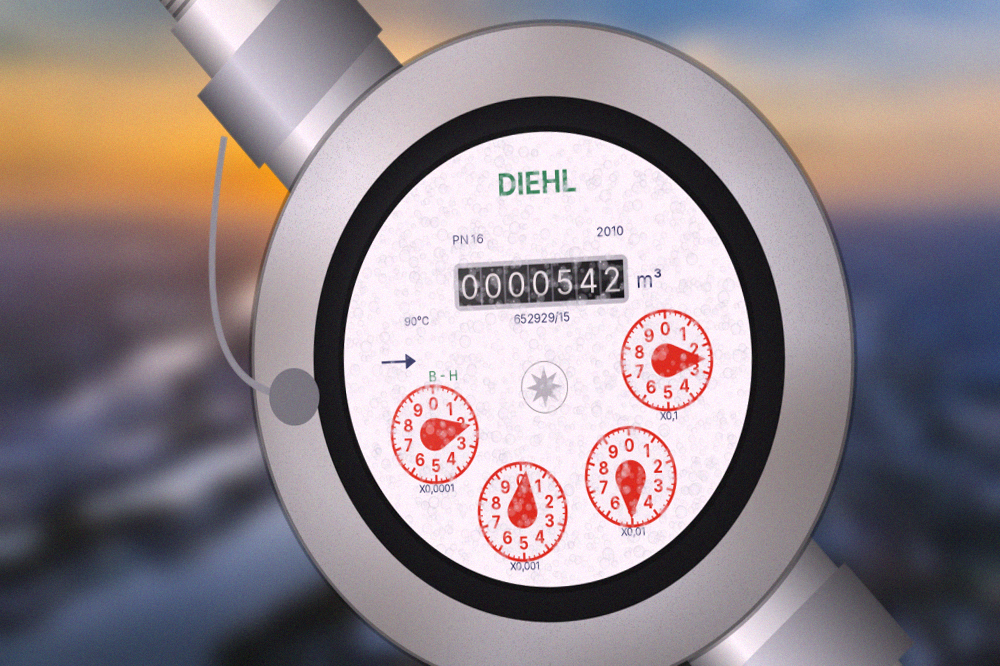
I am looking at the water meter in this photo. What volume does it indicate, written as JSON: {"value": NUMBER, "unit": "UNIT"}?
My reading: {"value": 542.2502, "unit": "m³"}
